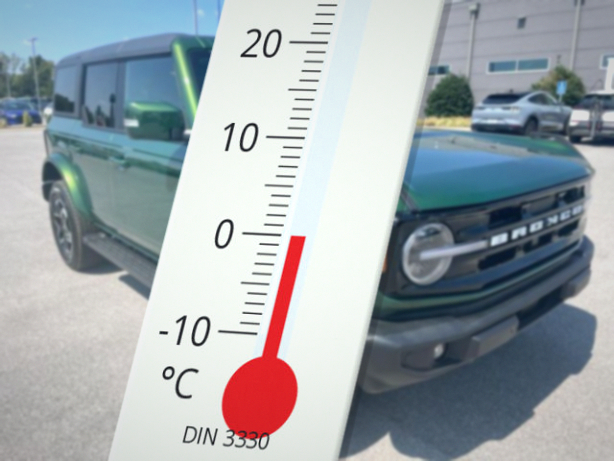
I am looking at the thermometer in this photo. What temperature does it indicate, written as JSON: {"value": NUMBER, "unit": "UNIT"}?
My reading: {"value": 0, "unit": "°C"}
